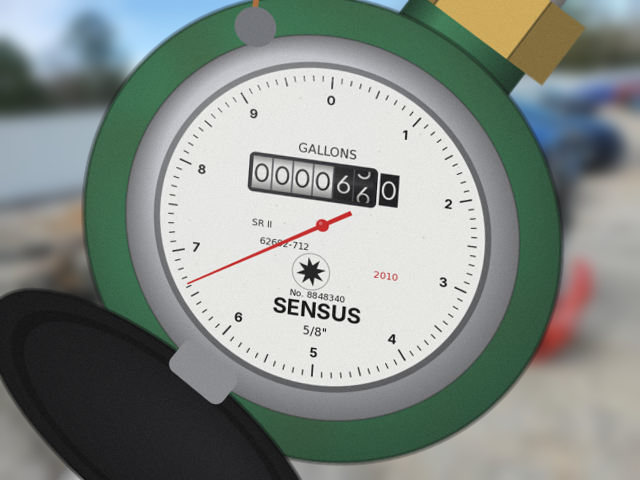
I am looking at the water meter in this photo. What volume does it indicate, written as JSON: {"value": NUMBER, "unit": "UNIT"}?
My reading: {"value": 656.6, "unit": "gal"}
